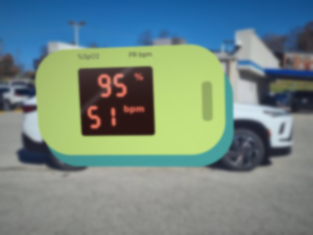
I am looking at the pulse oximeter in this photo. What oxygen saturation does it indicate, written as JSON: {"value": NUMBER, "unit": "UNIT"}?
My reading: {"value": 95, "unit": "%"}
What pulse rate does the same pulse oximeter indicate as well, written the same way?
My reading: {"value": 51, "unit": "bpm"}
